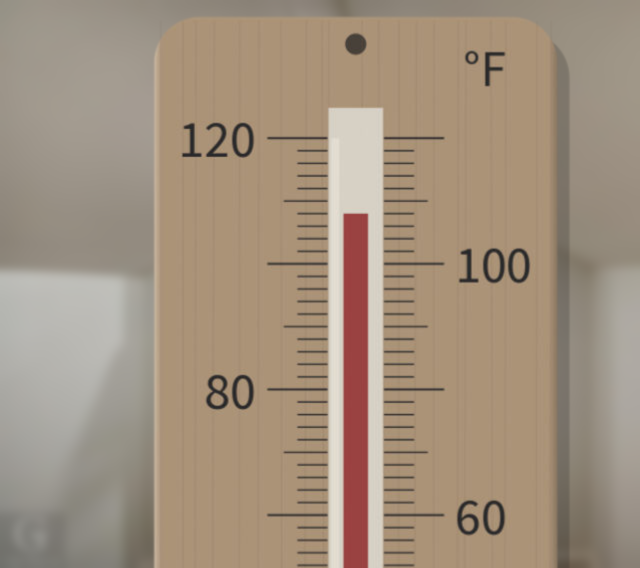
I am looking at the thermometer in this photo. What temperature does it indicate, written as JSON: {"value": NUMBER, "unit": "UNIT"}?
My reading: {"value": 108, "unit": "°F"}
